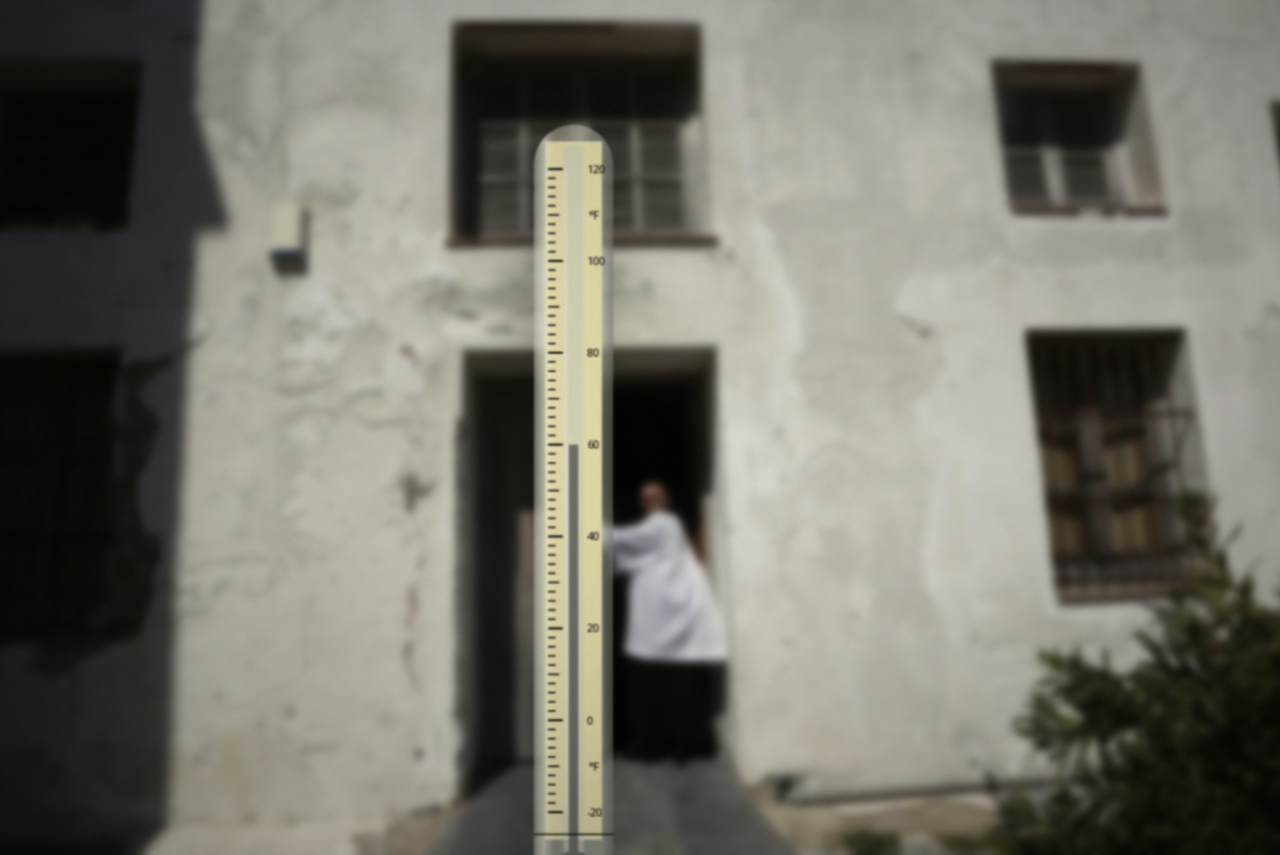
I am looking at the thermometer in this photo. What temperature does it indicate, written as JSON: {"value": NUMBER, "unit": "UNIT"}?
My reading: {"value": 60, "unit": "°F"}
